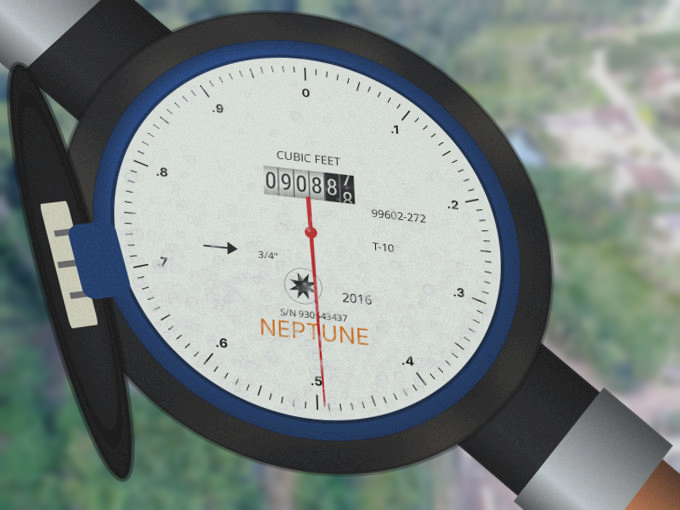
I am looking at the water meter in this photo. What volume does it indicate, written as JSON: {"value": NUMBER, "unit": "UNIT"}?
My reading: {"value": 90887.49, "unit": "ft³"}
